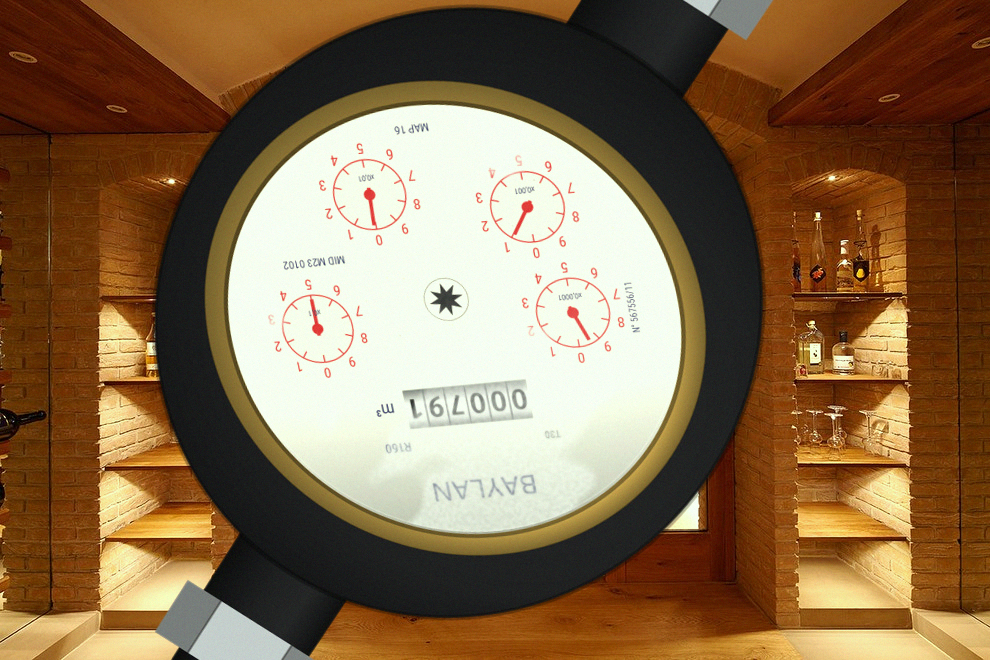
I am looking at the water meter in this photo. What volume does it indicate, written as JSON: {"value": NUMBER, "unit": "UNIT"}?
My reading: {"value": 791.5009, "unit": "m³"}
